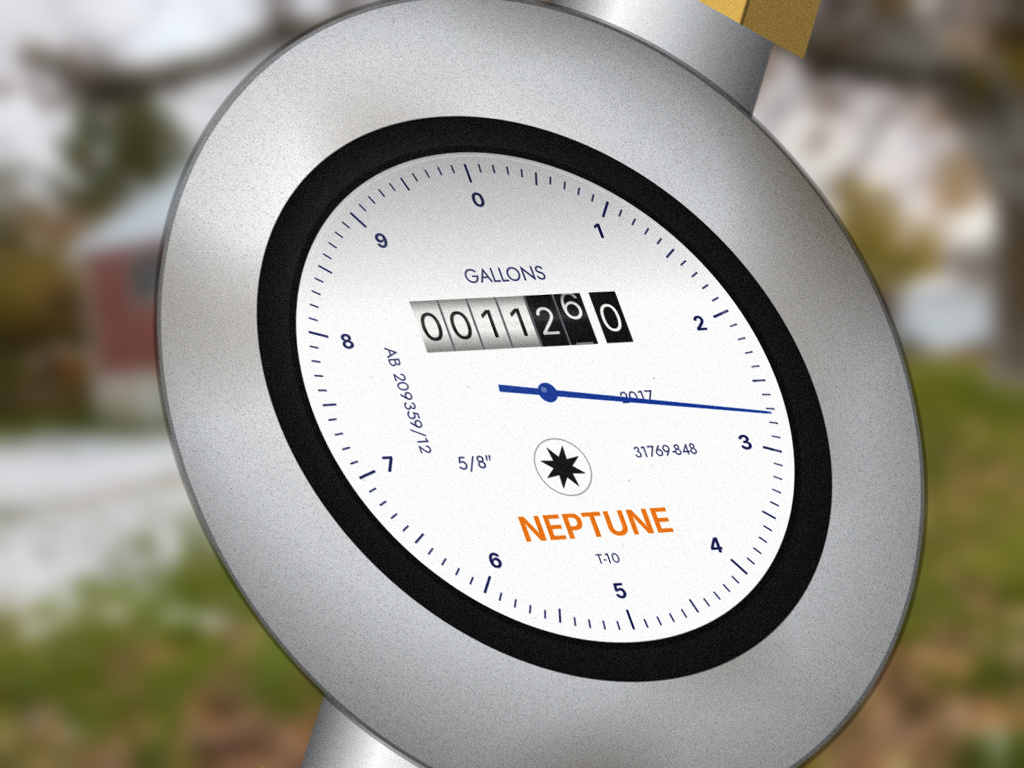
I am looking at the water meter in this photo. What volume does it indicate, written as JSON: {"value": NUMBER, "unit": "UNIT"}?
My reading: {"value": 11262.7, "unit": "gal"}
